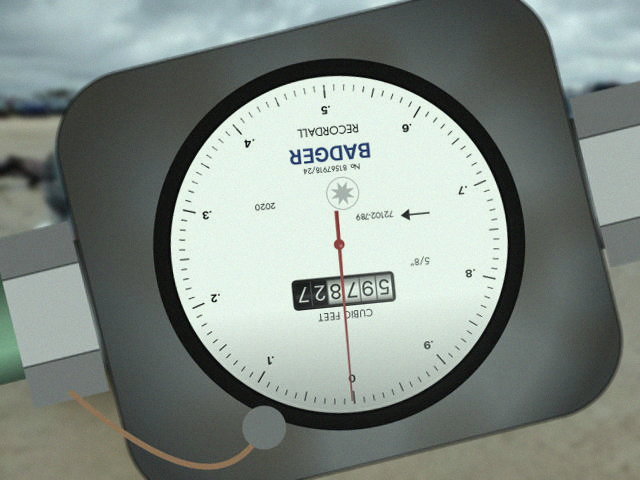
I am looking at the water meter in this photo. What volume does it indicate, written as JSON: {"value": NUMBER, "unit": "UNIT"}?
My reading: {"value": 597827.00, "unit": "ft³"}
